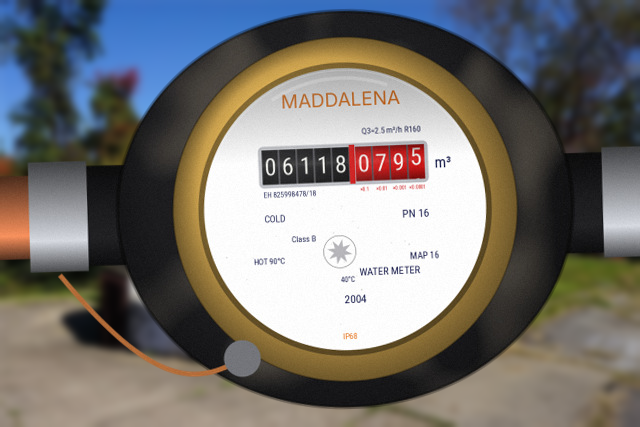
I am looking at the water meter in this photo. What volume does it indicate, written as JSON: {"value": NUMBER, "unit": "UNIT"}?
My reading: {"value": 6118.0795, "unit": "m³"}
